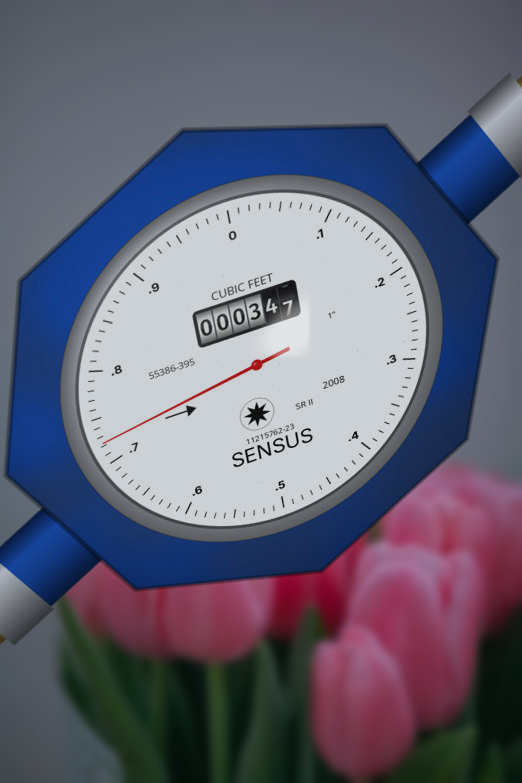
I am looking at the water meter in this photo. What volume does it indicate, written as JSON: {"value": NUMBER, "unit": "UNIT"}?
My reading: {"value": 346.72, "unit": "ft³"}
